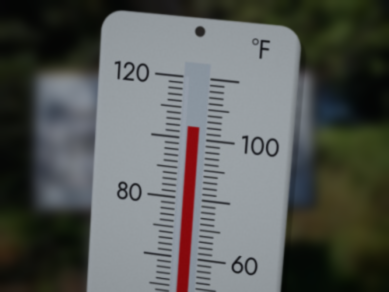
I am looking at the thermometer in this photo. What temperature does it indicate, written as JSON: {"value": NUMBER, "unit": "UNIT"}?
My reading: {"value": 104, "unit": "°F"}
